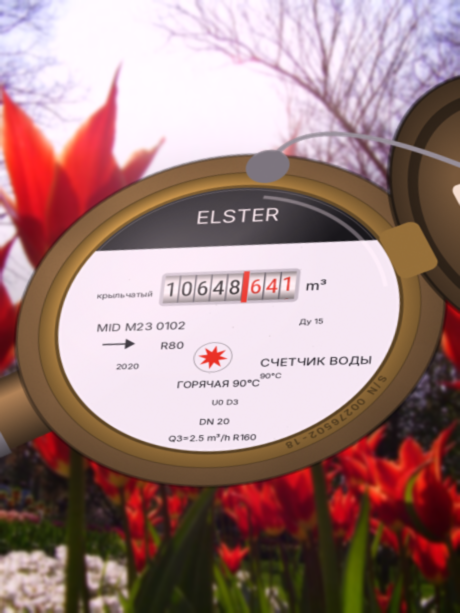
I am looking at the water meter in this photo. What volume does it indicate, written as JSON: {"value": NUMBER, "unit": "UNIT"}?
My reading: {"value": 10648.641, "unit": "m³"}
